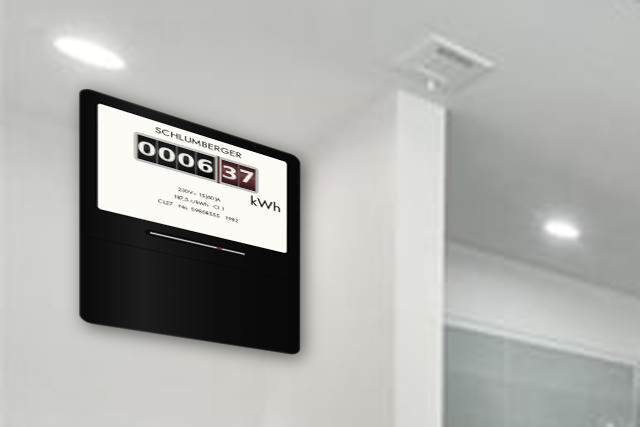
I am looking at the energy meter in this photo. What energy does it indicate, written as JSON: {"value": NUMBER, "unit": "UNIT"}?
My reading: {"value": 6.37, "unit": "kWh"}
